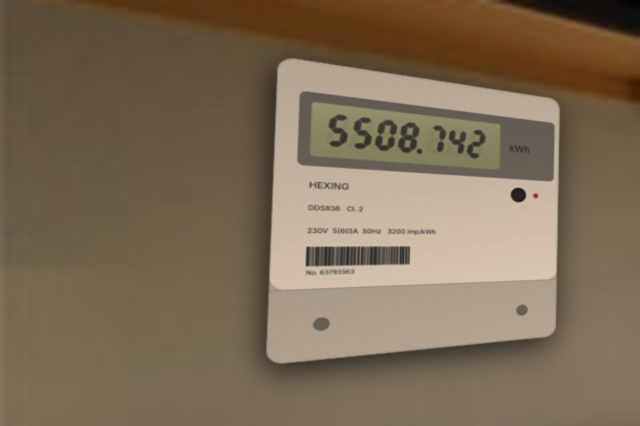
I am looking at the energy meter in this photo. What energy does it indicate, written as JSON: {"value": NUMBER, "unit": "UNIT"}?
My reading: {"value": 5508.742, "unit": "kWh"}
